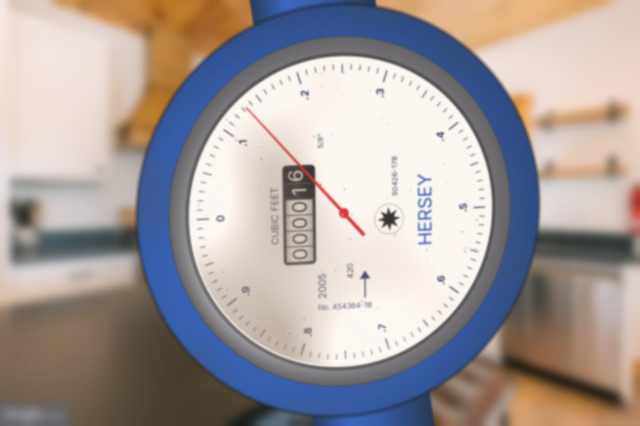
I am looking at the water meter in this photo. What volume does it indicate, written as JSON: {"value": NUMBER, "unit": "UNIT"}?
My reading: {"value": 16.13, "unit": "ft³"}
